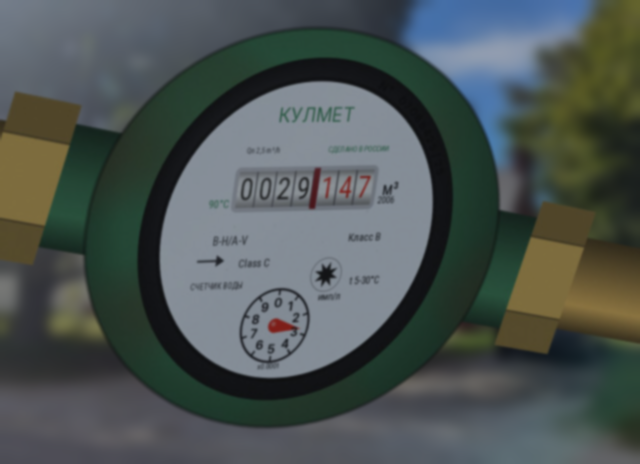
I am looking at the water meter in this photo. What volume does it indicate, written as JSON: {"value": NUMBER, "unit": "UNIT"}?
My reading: {"value": 29.1472, "unit": "m³"}
